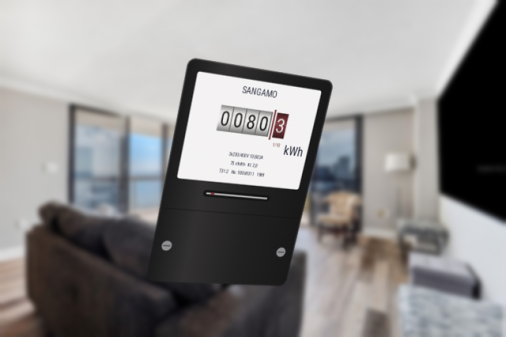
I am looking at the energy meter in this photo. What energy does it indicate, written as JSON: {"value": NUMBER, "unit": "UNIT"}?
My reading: {"value": 80.3, "unit": "kWh"}
